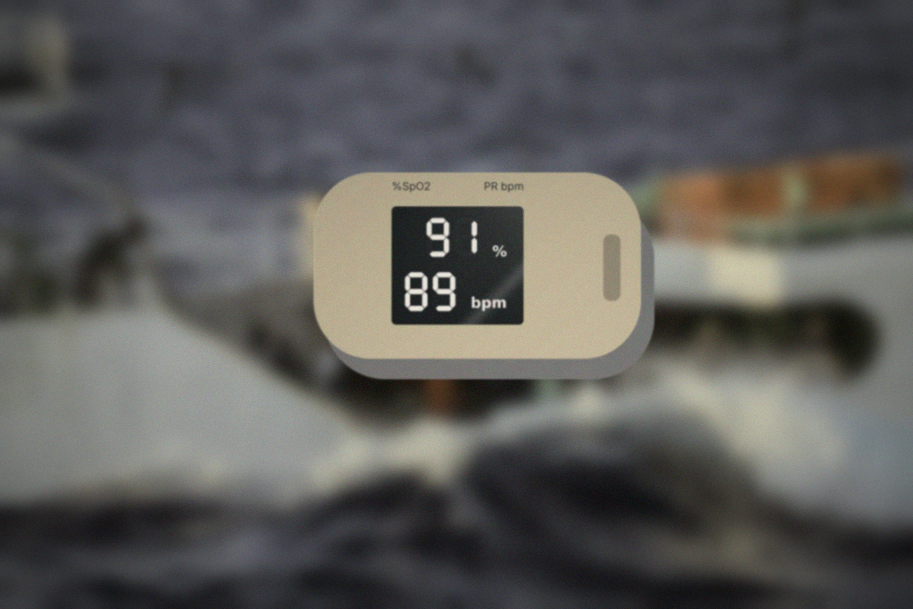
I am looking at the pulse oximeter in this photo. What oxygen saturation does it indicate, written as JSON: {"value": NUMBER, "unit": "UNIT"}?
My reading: {"value": 91, "unit": "%"}
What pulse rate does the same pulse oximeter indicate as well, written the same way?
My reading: {"value": 89, "unit": "bpm"}
